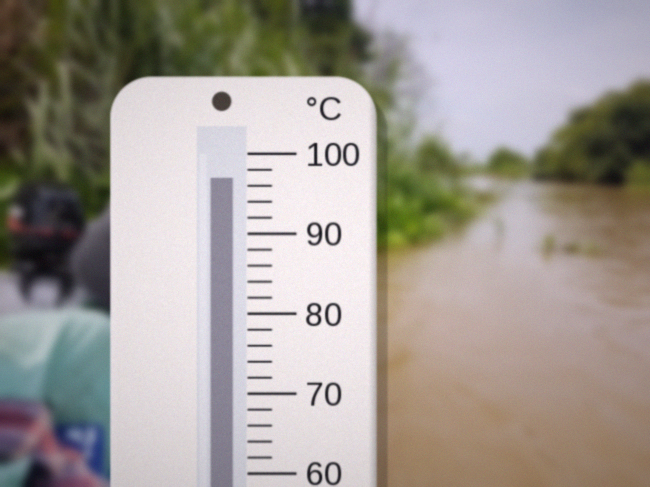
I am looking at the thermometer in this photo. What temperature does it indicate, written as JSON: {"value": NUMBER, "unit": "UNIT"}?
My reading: {"value": 97, "unit": "°C"}
